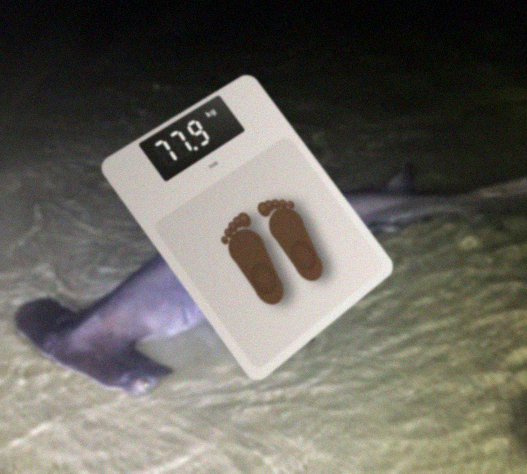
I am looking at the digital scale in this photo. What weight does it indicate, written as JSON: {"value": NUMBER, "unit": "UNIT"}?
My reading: {"value": 77.9, "unit": "kg"}
